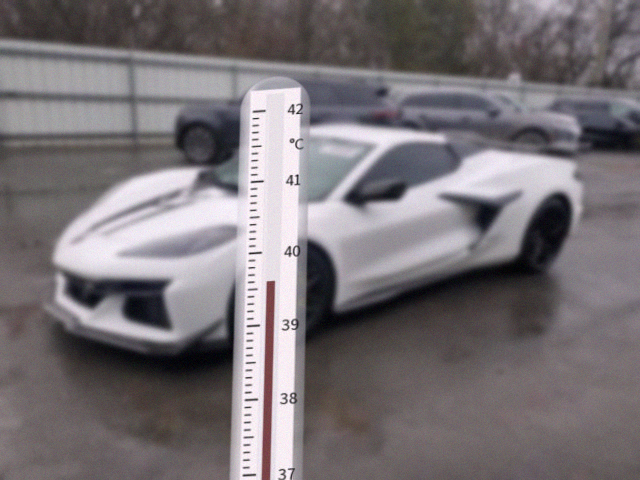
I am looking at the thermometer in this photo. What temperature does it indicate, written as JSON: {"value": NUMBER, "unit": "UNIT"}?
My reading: {"value": 39.6, "unit": "°C"}
